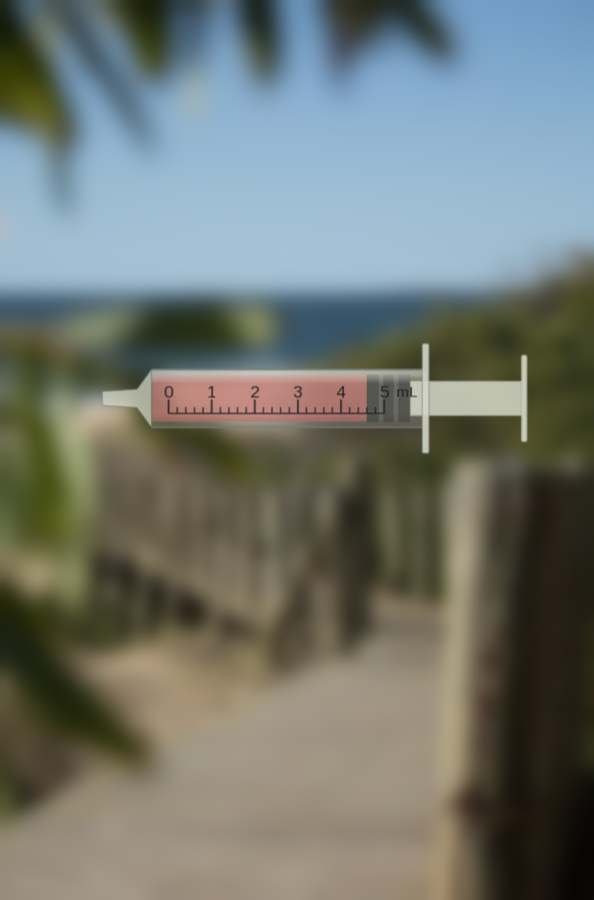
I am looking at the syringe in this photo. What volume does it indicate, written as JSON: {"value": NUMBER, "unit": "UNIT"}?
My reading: {"value": 4.6, "unit": "mL"}
